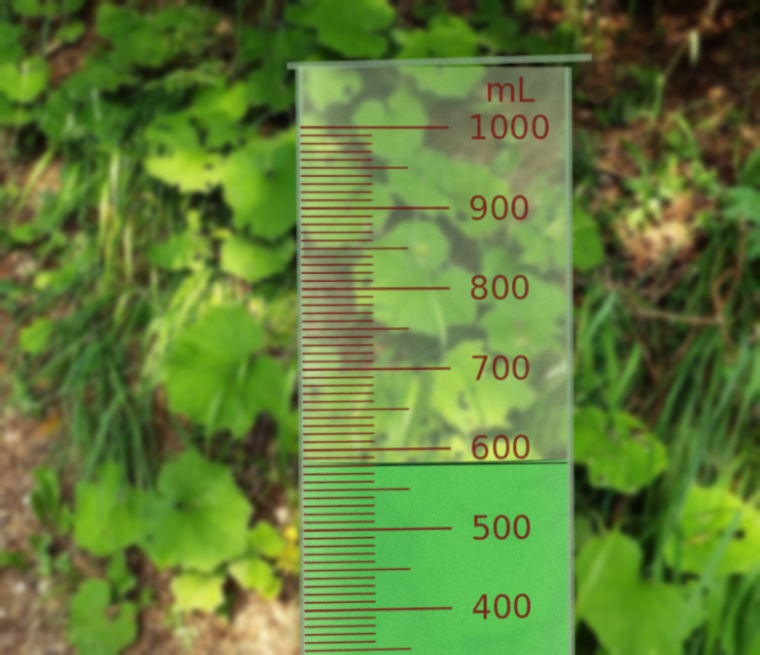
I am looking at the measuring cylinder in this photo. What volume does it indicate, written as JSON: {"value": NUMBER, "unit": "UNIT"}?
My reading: {"value": 580, "unit": "mL"}
